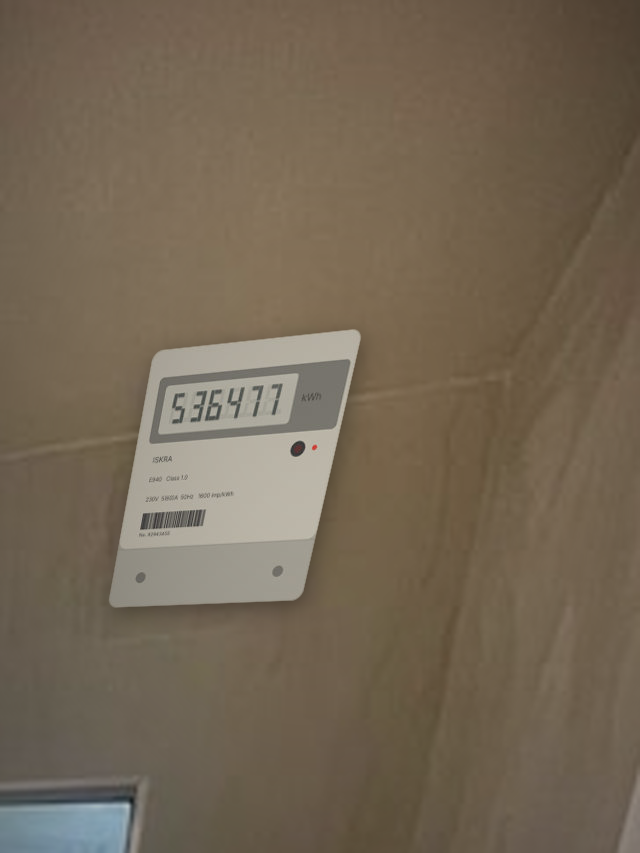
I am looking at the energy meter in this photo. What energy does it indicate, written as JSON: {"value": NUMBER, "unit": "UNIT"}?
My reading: {"value": 536477, "unit": "kWh"}
